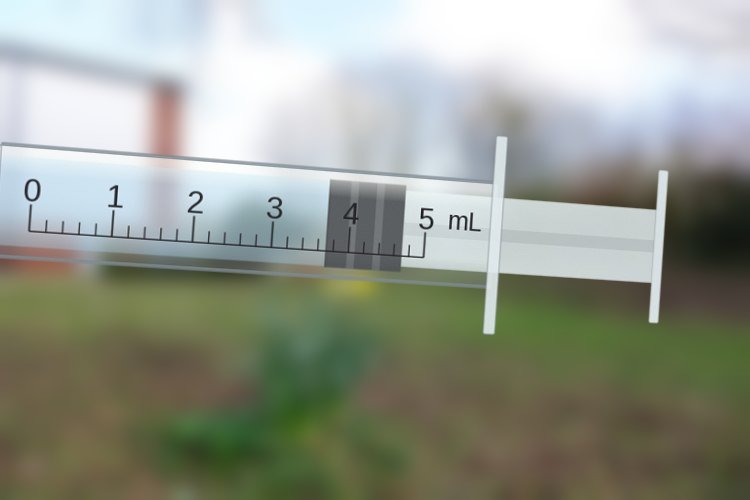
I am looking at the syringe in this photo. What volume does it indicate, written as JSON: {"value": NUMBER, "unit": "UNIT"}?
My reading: {"value": 3.7, "unit": "mL"}
